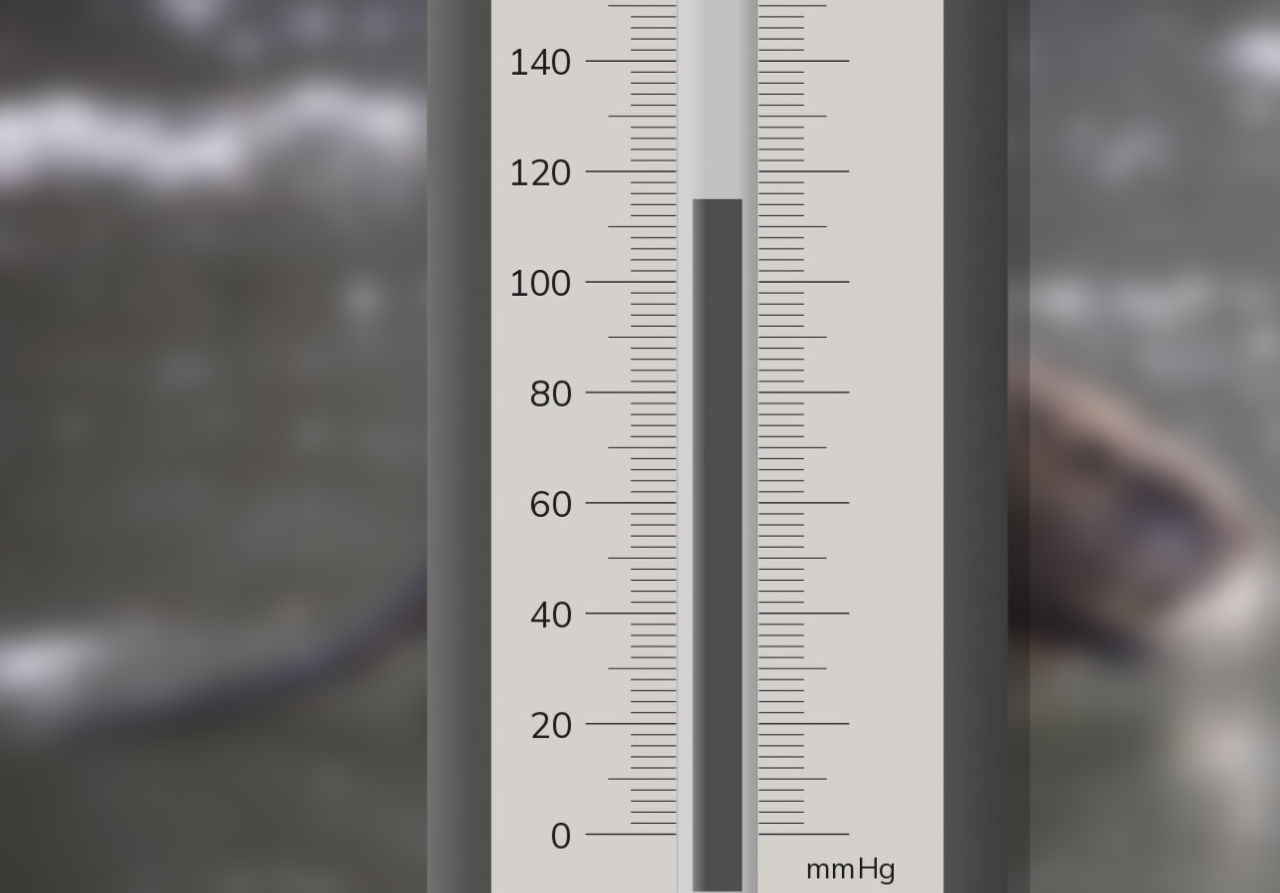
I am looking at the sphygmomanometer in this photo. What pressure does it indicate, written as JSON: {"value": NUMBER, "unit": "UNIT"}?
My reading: {"value": 115, "unit": "mmHg"}
